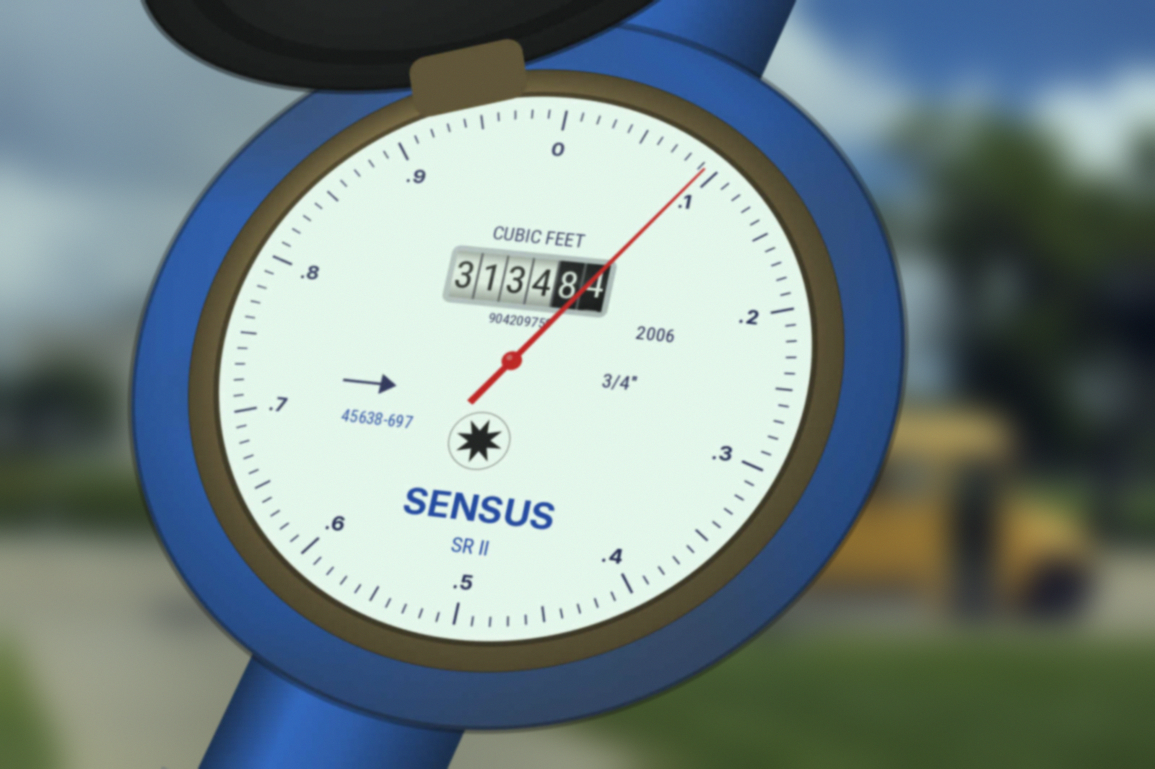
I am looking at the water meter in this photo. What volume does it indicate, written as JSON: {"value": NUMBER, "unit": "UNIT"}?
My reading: {"value": 313484.09, "unit": "ft³"}
